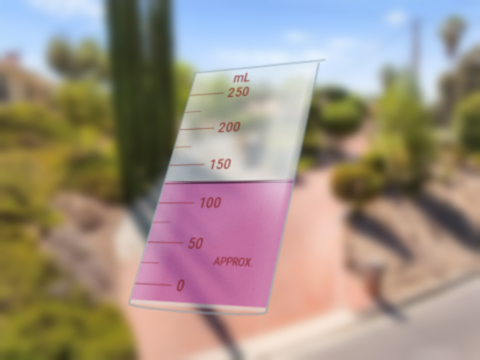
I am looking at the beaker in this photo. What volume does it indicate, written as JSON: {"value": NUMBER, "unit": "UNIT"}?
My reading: {"value": 125, "unit": "mL"}
